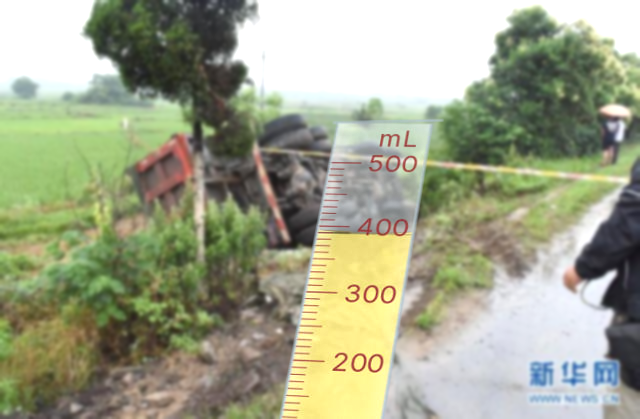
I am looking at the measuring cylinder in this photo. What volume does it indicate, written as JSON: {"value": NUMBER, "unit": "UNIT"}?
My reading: {"value": 390, "unit": "mL"}
